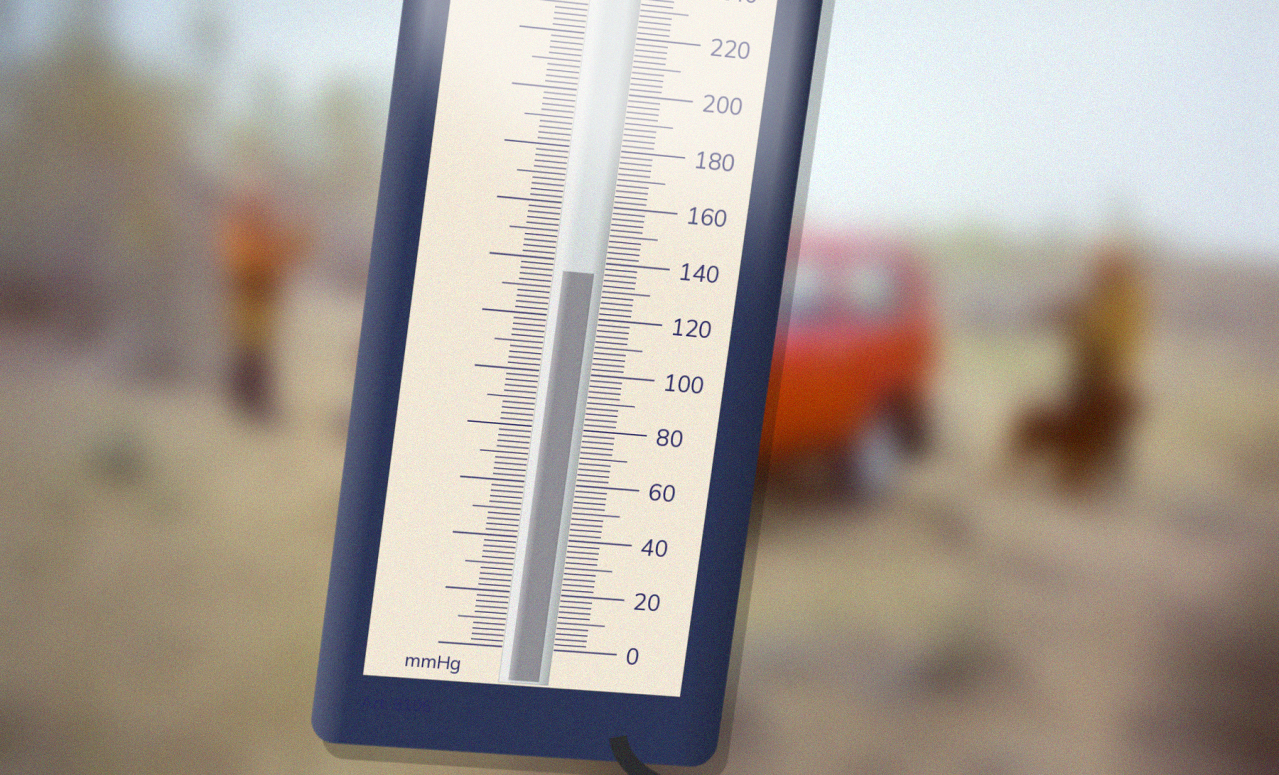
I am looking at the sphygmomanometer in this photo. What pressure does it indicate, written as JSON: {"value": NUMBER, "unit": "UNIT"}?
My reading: {"value": 136, "unit": "mmHg"}
